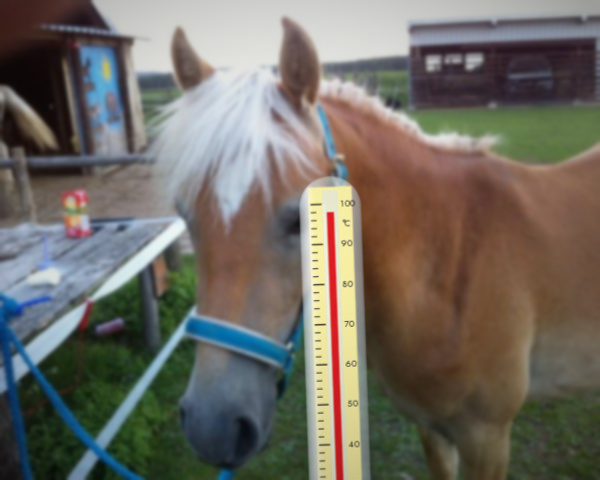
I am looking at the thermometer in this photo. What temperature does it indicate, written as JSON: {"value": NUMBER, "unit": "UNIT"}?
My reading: {"value": 98, "unit": "°C"}
